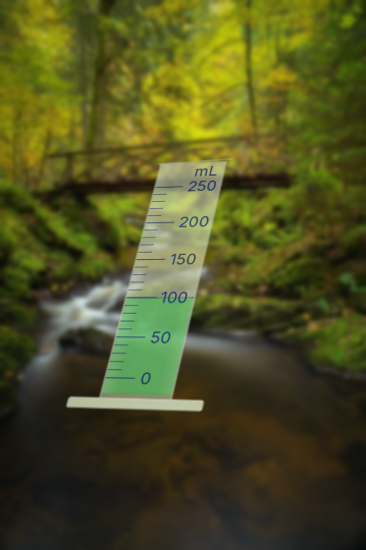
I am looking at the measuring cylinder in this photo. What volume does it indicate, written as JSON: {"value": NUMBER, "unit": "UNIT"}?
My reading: {"value": 100, "unit": "mL"}
